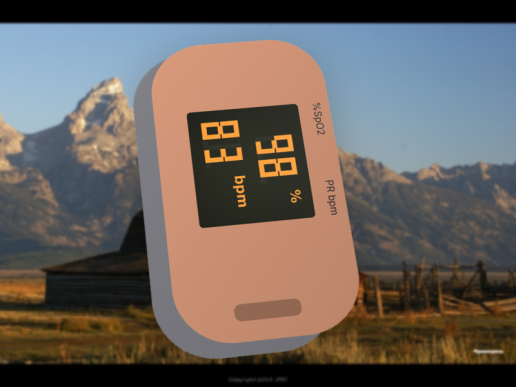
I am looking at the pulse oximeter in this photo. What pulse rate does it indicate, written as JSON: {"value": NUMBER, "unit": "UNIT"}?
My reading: {"value": 83, "unit": "bpm"}
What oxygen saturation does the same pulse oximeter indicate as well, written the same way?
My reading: {"value": 98, "unit": "%"}
